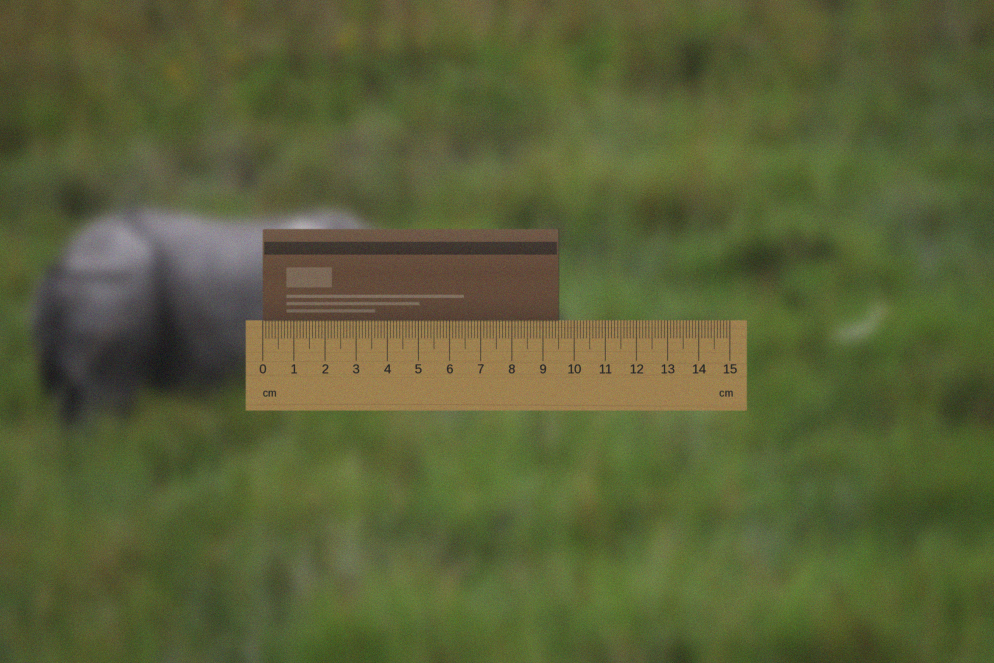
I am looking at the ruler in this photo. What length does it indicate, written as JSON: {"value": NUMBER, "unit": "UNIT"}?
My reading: {"value": 9.5, "unit": "cm"}
